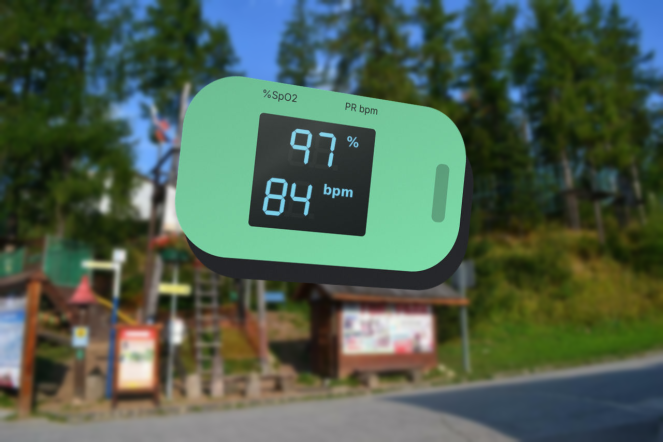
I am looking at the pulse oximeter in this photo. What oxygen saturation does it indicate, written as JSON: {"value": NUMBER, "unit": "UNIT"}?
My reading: {"value": 97, "unit": "%"}
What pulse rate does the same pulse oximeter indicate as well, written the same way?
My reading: {"value": 84, "unit": "bpm"}
